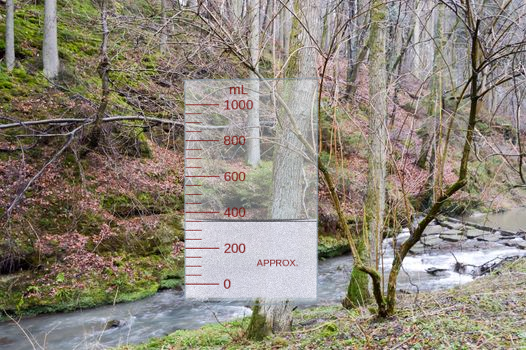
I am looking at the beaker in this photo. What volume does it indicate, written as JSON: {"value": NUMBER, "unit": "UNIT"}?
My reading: {"value": 350, "unit": "mL"}
